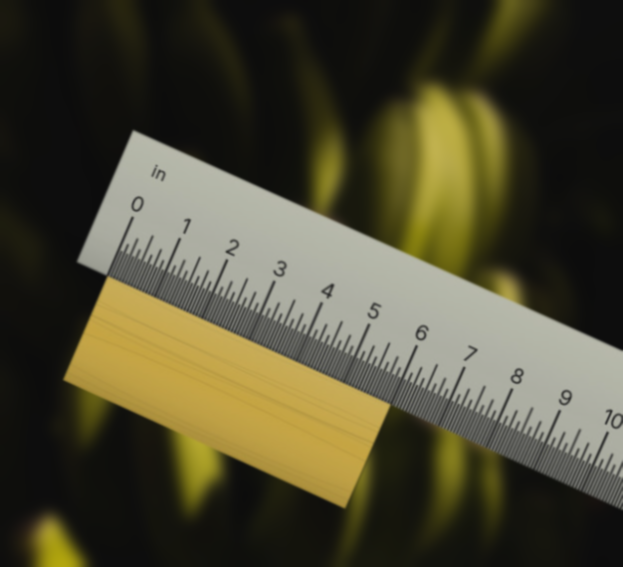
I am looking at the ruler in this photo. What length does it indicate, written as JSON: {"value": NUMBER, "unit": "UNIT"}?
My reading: {"value": 6, "unit": "in"}
